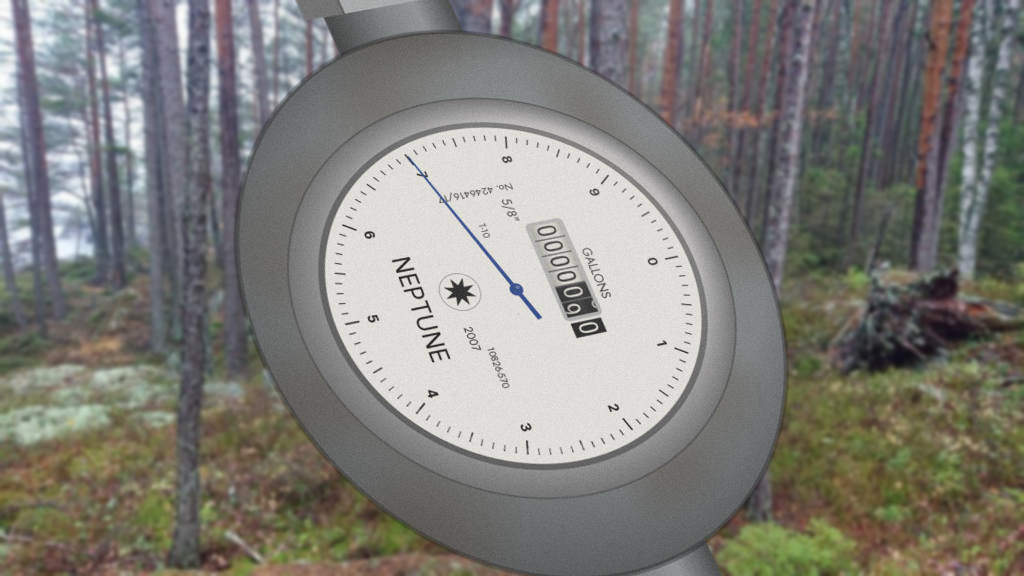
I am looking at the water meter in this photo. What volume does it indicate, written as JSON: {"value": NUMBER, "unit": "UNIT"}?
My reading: {"value": 87.0, "unit": "gal"}
